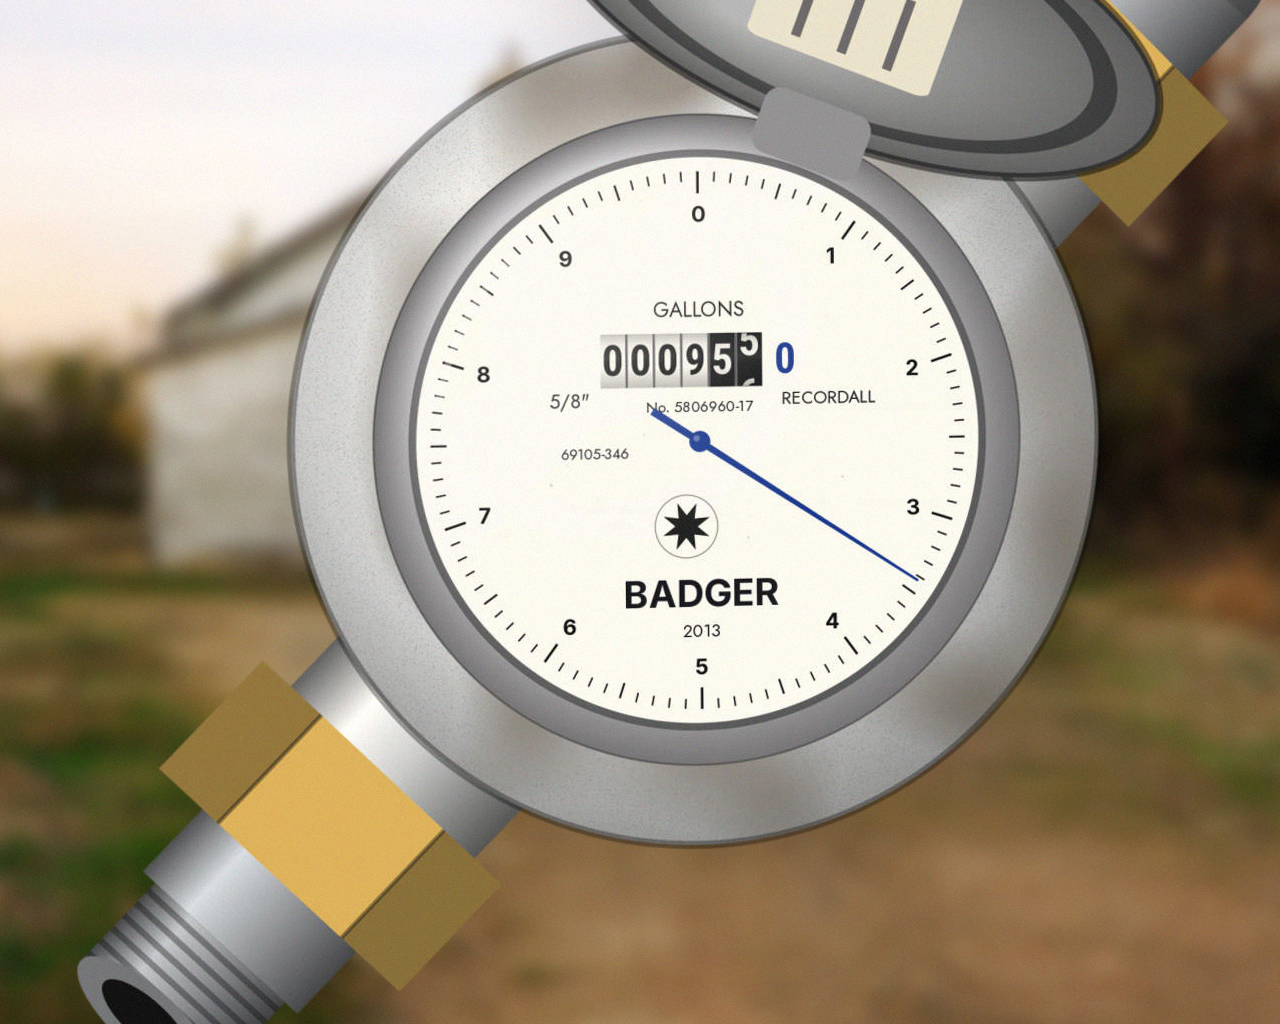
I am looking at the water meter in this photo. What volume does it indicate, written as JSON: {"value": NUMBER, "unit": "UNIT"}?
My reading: {"value": 9553.4, "unit": "gal"}
